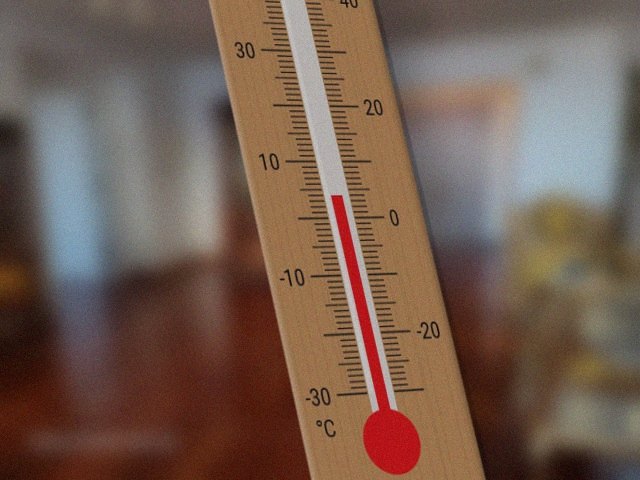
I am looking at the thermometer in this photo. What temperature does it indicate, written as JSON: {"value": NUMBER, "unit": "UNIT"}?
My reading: {"value": 4, "unit": "°C"}
